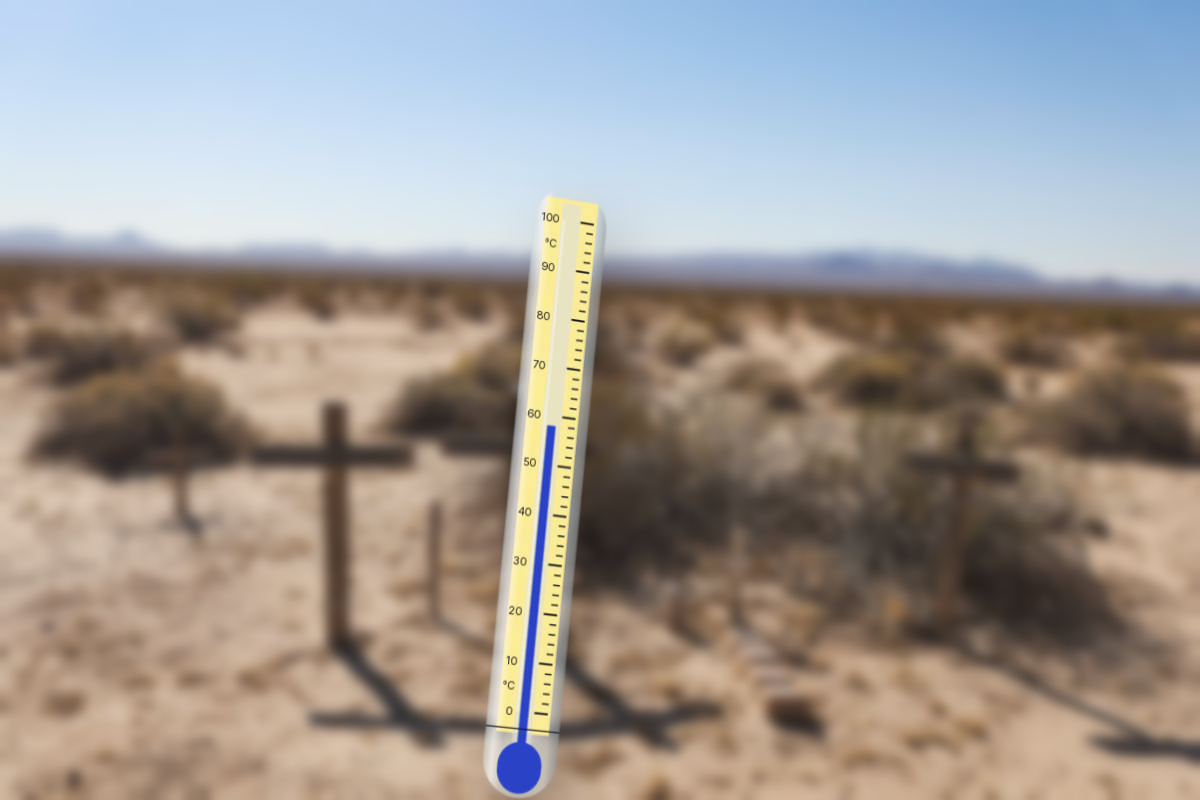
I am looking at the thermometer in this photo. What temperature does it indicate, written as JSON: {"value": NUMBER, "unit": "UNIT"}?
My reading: {"value": 58, "unit": "°C"}
